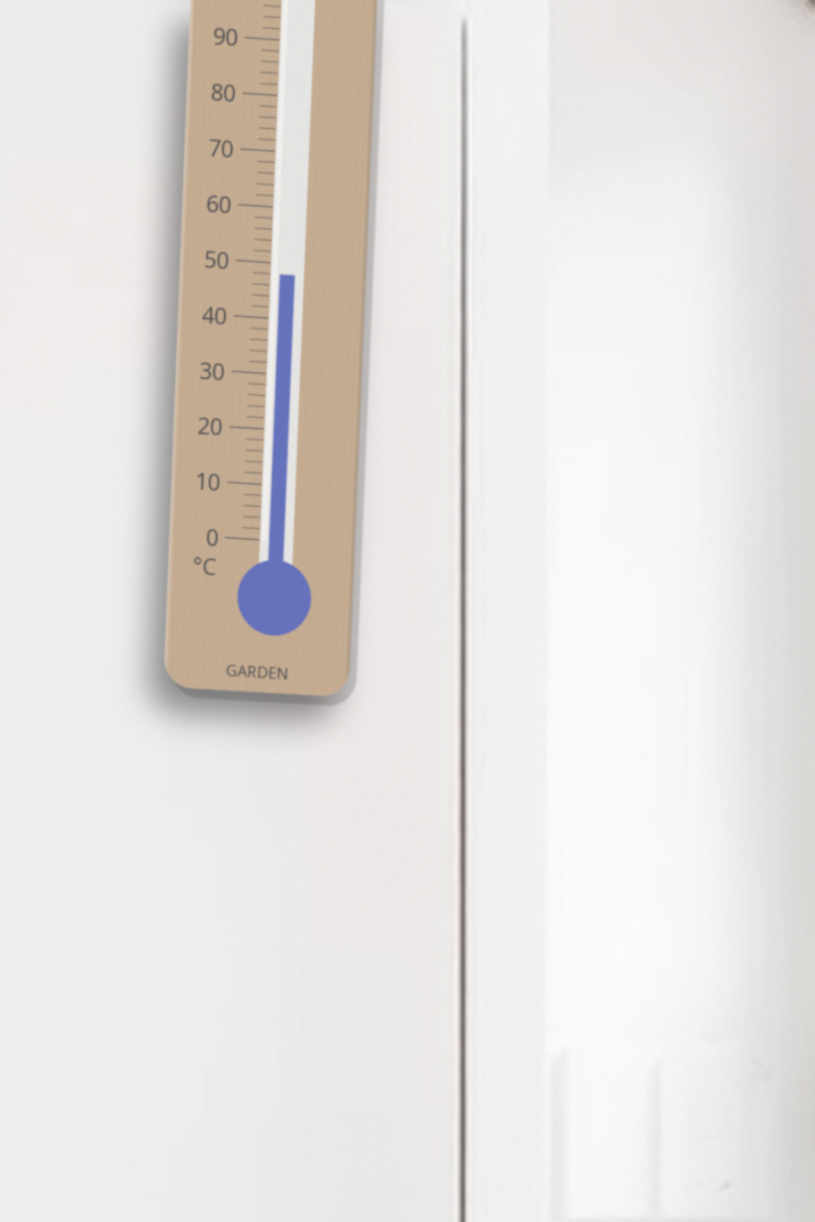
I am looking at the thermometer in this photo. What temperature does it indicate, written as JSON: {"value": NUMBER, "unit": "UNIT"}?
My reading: {"value": 48, "unit": "°C"}
